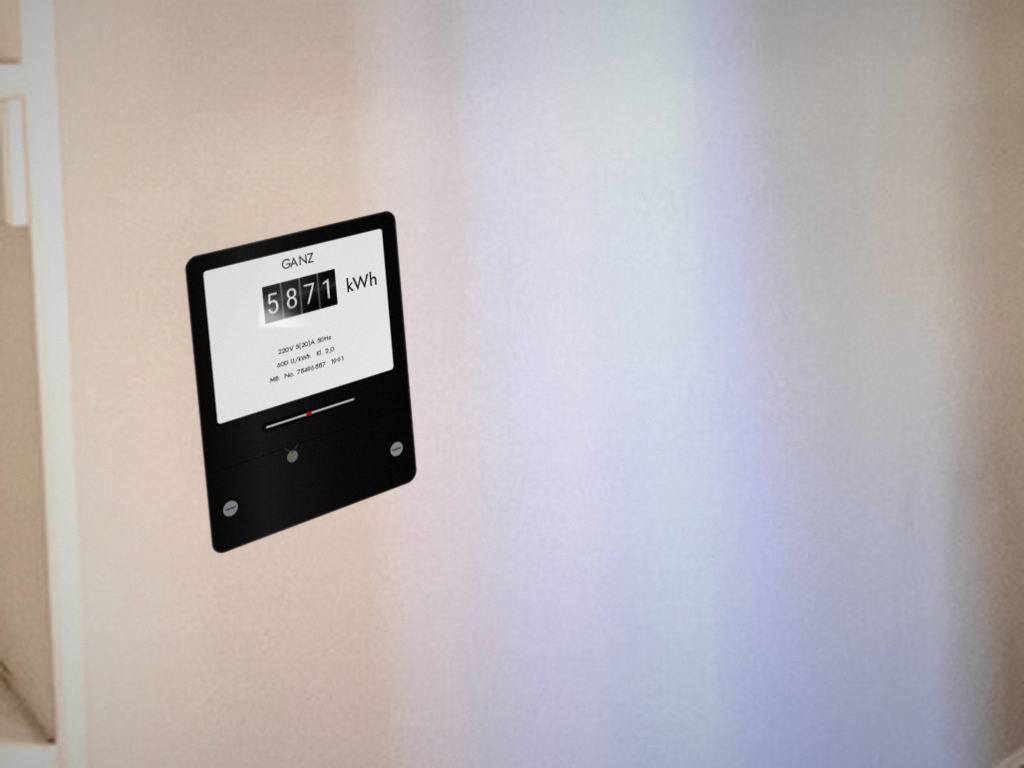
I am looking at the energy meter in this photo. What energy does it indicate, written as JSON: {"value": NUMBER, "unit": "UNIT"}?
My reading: {"value": 5871, "unit": "kWh"}
